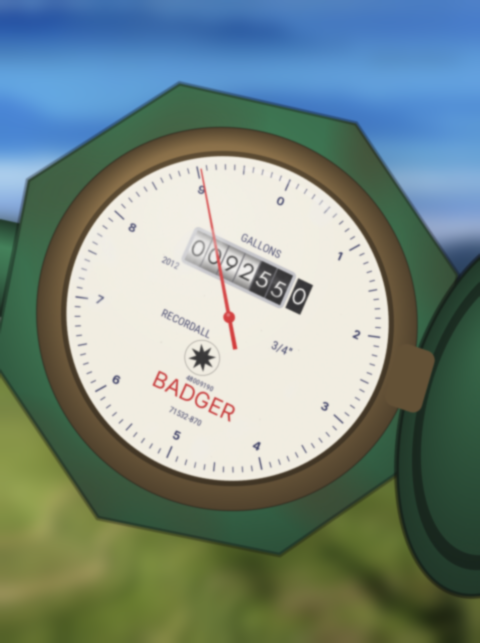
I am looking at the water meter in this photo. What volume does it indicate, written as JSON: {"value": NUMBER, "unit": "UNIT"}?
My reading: {"value": 92549.0, "unit": "gal"}
